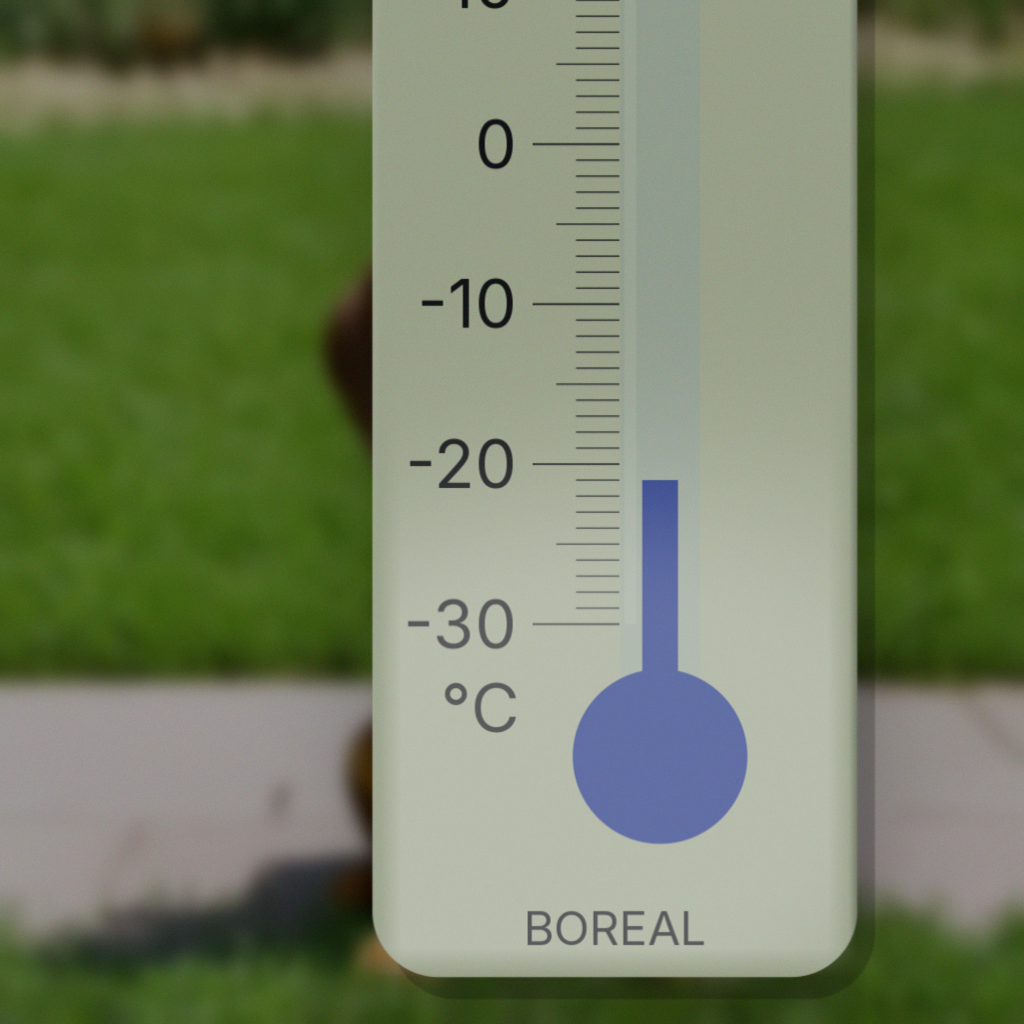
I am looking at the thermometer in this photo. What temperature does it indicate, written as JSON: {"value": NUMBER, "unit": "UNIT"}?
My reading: {"value": -21, "unit": "°C"}
